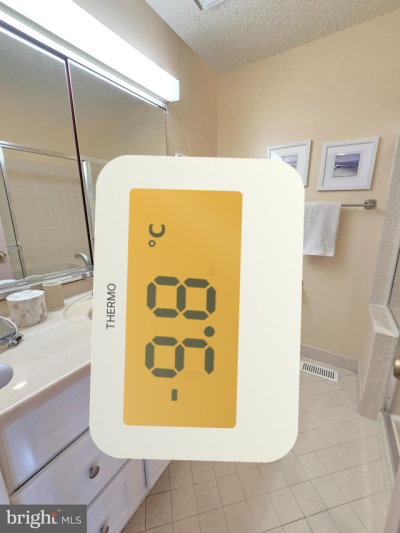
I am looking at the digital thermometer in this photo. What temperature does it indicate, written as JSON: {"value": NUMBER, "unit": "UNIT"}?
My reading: {"value": -9.8, "unit": "°C"}
